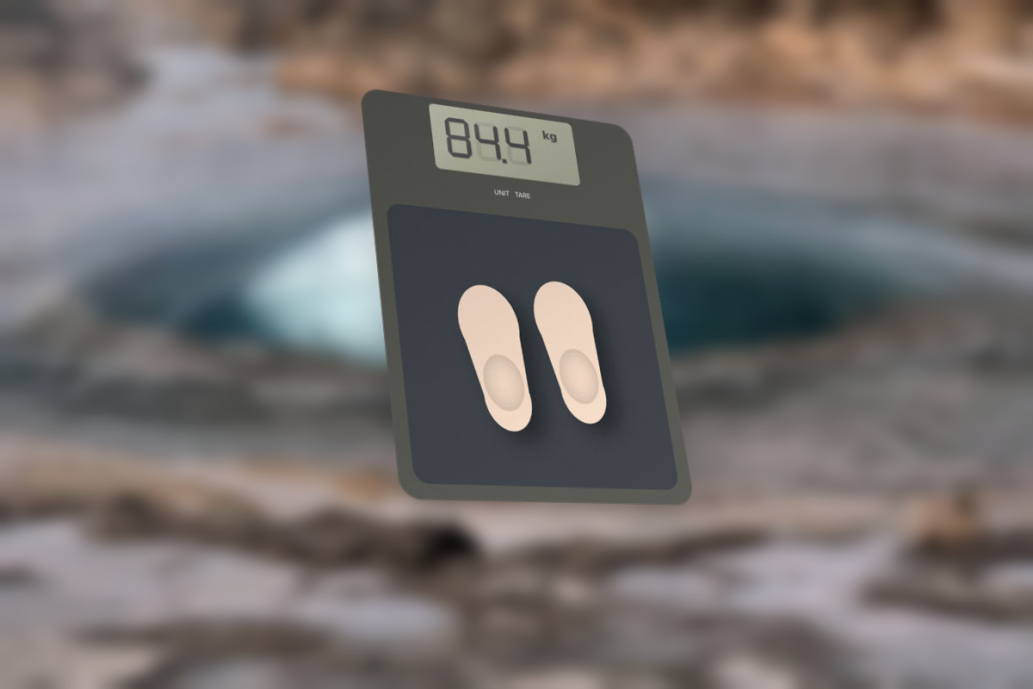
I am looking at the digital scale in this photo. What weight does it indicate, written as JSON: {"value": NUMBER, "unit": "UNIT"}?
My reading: {"value": 84.4, "unit": "kg"}
